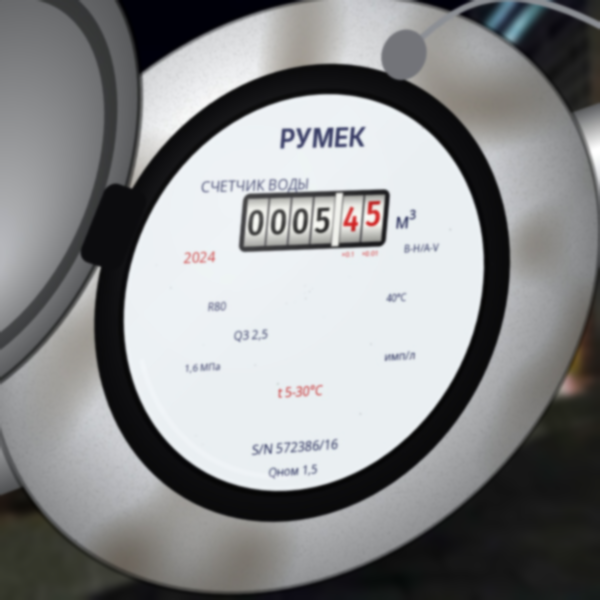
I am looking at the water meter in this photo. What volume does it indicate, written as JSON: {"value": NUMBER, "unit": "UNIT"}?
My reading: {"value": 5.45, "unit": "m³"}
